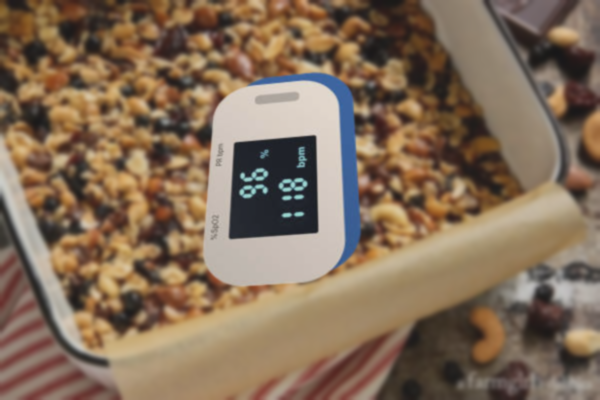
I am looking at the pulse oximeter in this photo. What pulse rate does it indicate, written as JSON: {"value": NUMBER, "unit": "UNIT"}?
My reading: {"value": 118, "unit": "bpm"}
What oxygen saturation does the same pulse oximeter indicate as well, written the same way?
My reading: {"value": 96, "unit": "%"}
